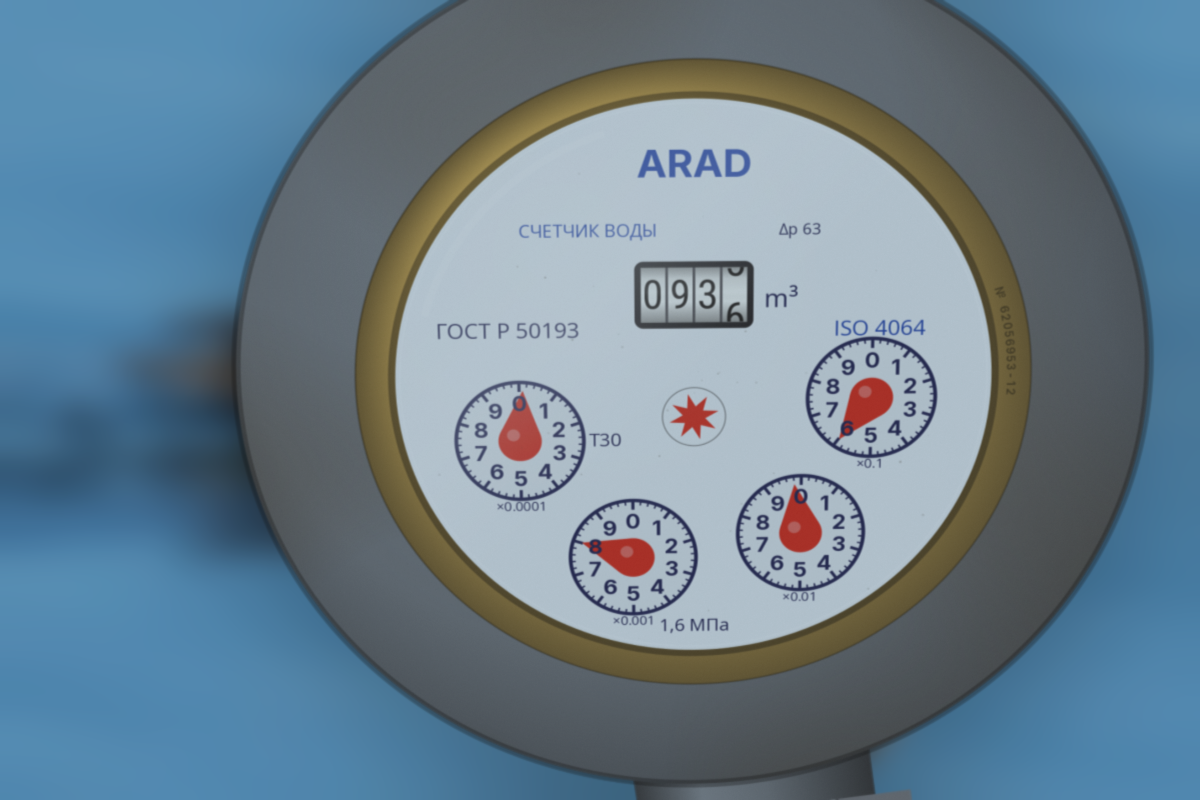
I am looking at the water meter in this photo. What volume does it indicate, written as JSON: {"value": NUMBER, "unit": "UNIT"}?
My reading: {"value": 935.5980, "unit": "m³"}
